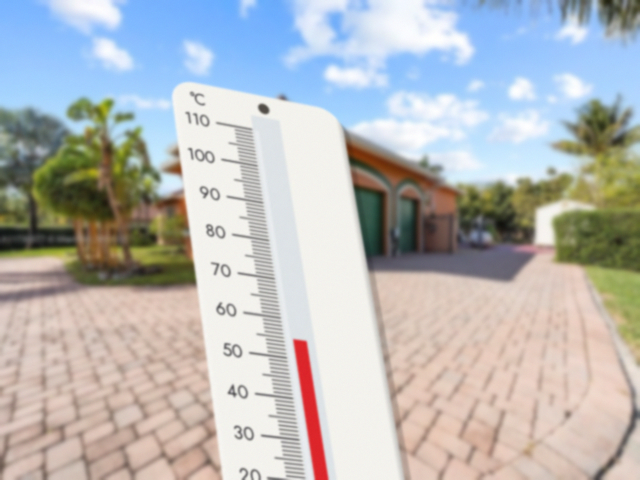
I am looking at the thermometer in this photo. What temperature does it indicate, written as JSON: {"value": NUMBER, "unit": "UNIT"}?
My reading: {"value": 55, "unit": "°C"}
